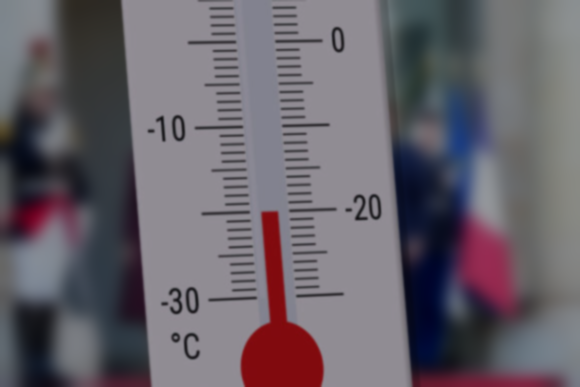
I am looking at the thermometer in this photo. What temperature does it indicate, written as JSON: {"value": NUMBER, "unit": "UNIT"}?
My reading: {"value": -20, "unit": "°C"}
